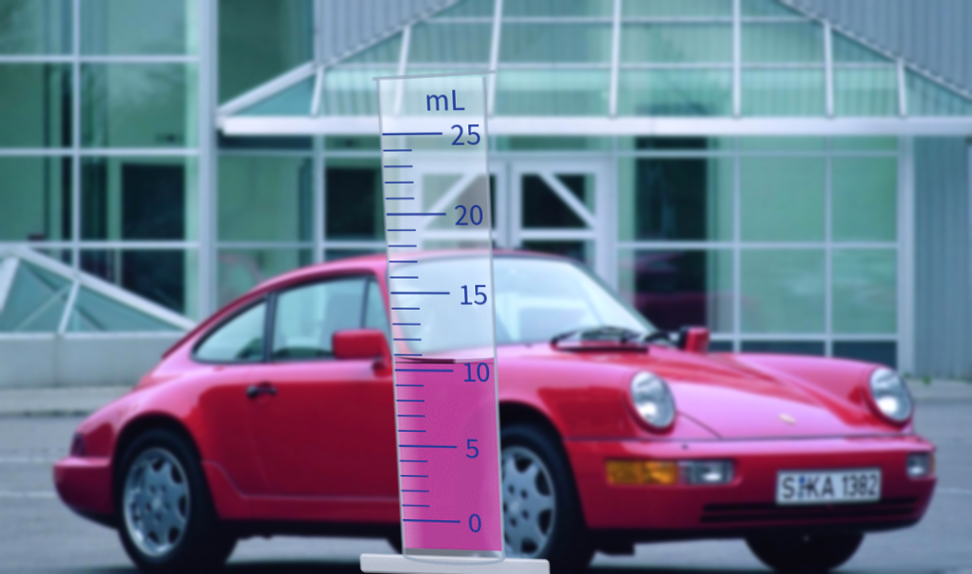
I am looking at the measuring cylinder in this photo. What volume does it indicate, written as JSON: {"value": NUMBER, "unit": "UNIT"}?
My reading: {"value": 10.5, "unit": "mL"}
